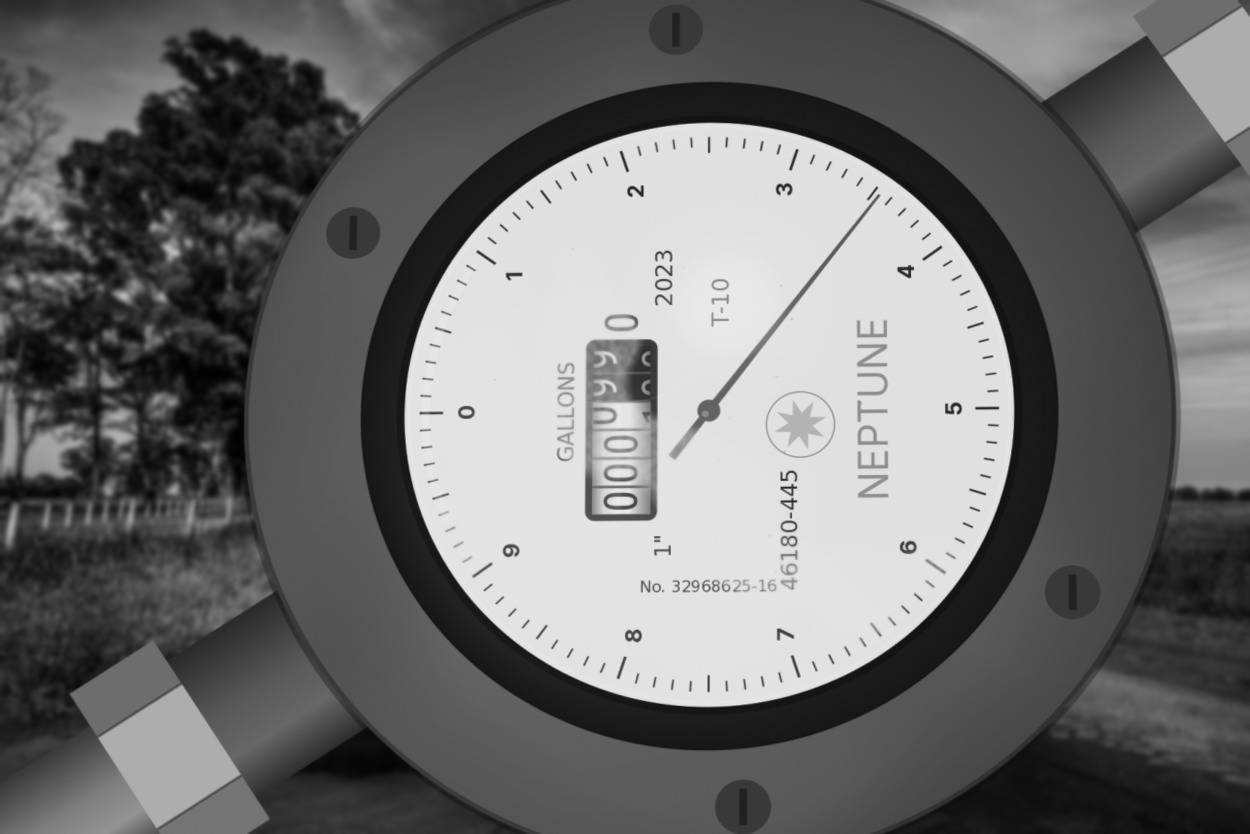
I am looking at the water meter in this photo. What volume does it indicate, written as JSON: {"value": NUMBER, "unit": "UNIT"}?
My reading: {"value": 993.5, "unit": "gal"}
